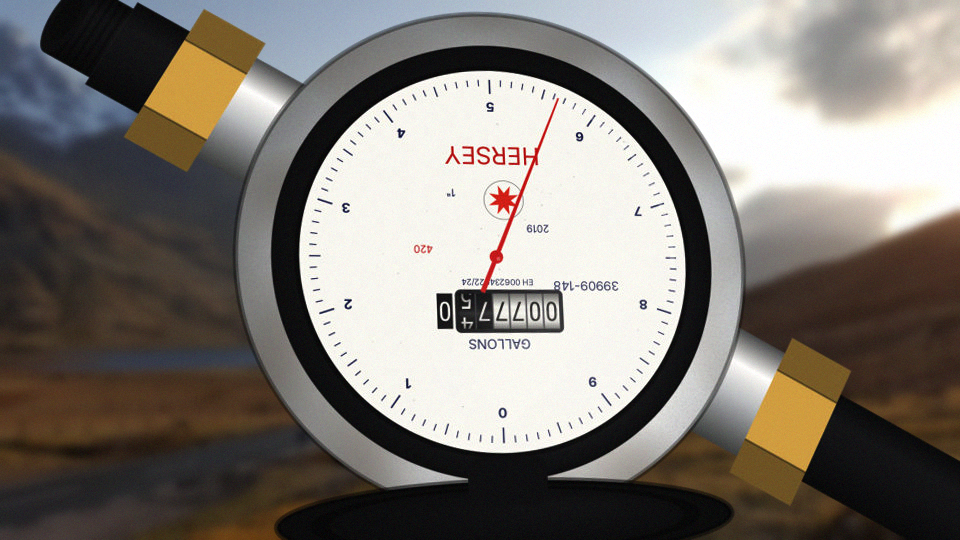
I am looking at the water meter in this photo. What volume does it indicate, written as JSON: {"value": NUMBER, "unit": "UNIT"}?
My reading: {"value": 77745.6, "unit": "gal"}
